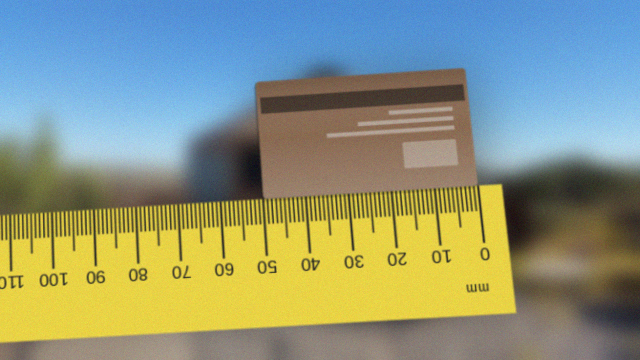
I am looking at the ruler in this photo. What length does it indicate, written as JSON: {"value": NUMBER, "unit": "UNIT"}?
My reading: {"value": 50, "unit": "mm"}
